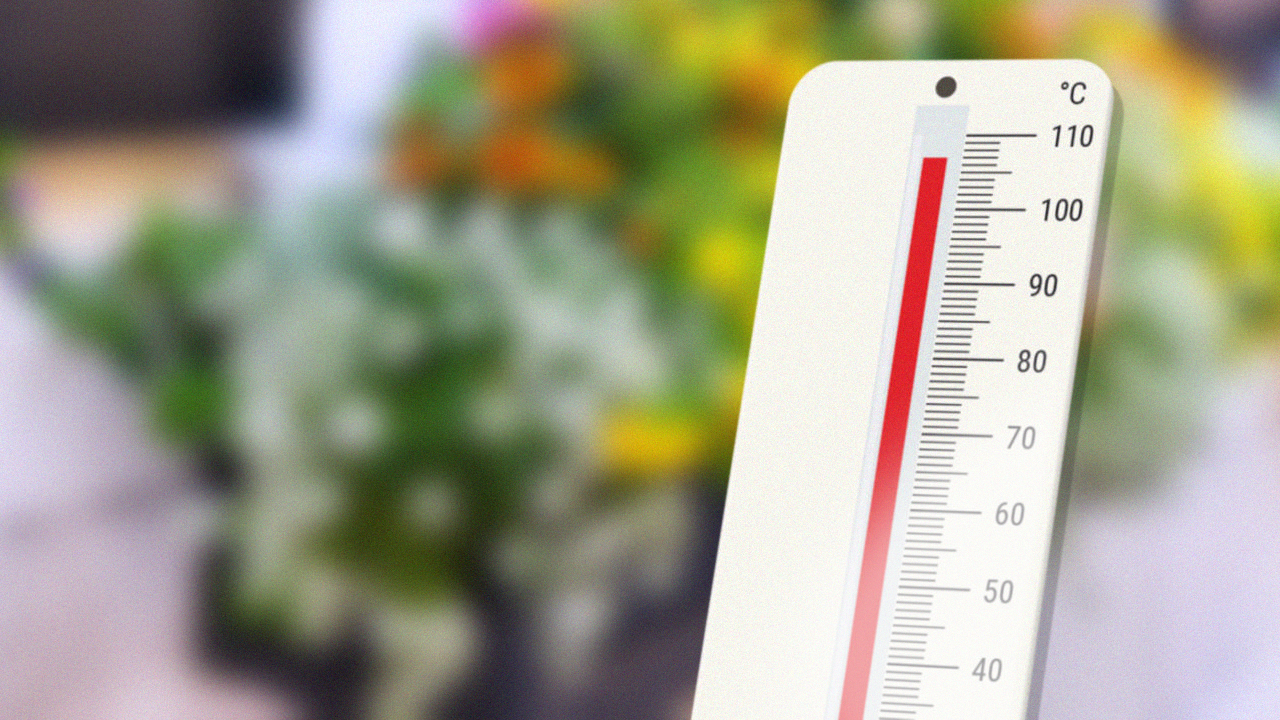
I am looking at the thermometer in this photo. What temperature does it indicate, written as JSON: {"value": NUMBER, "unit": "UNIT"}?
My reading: {"value": 107, "unit": "°C"}
